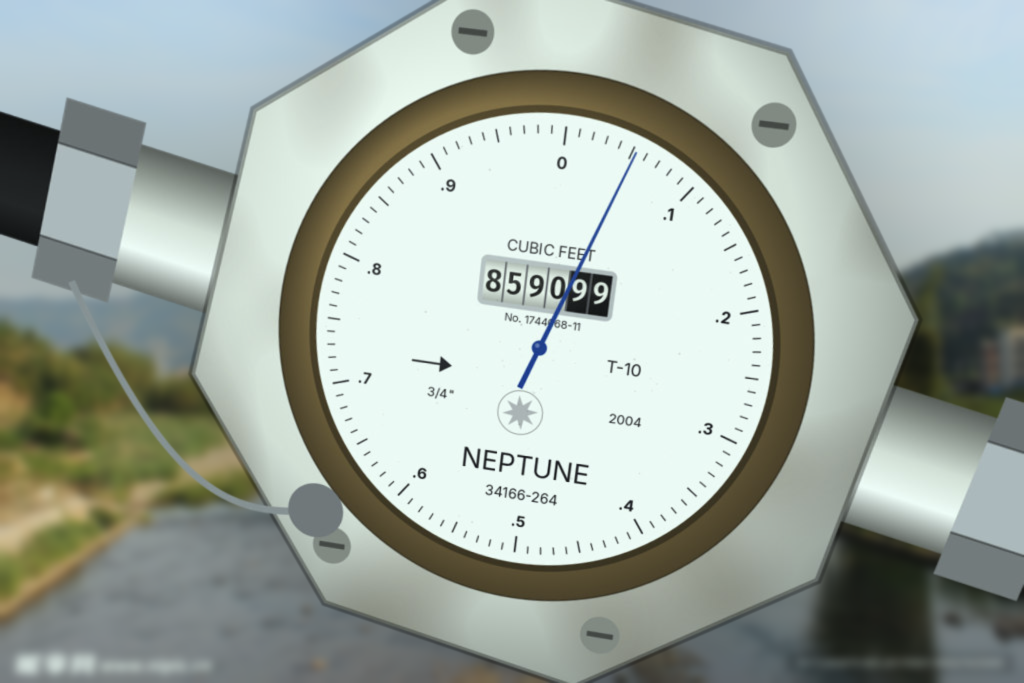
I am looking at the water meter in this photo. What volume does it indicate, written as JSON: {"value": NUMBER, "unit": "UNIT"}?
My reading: {"value": 859099.05, "unit": "ft³"}
